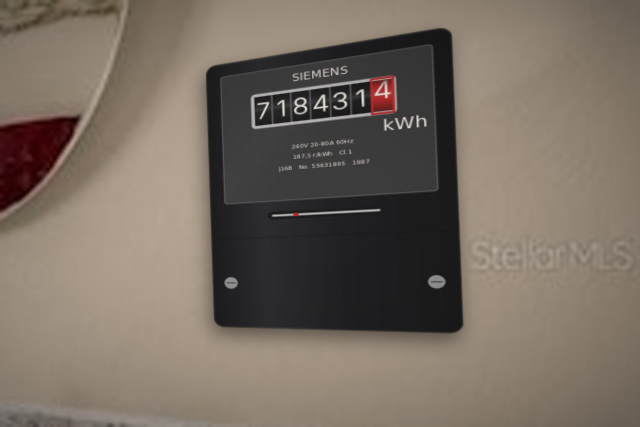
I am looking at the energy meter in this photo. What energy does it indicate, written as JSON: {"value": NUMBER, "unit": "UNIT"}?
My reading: {"value": 718431.4, "unit": "kWh"}
